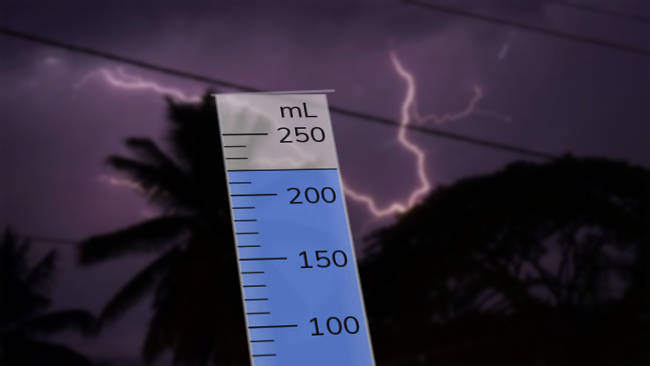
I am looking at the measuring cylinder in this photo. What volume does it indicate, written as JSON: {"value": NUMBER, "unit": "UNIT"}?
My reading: {"value": 220, "unit": "mL"}
